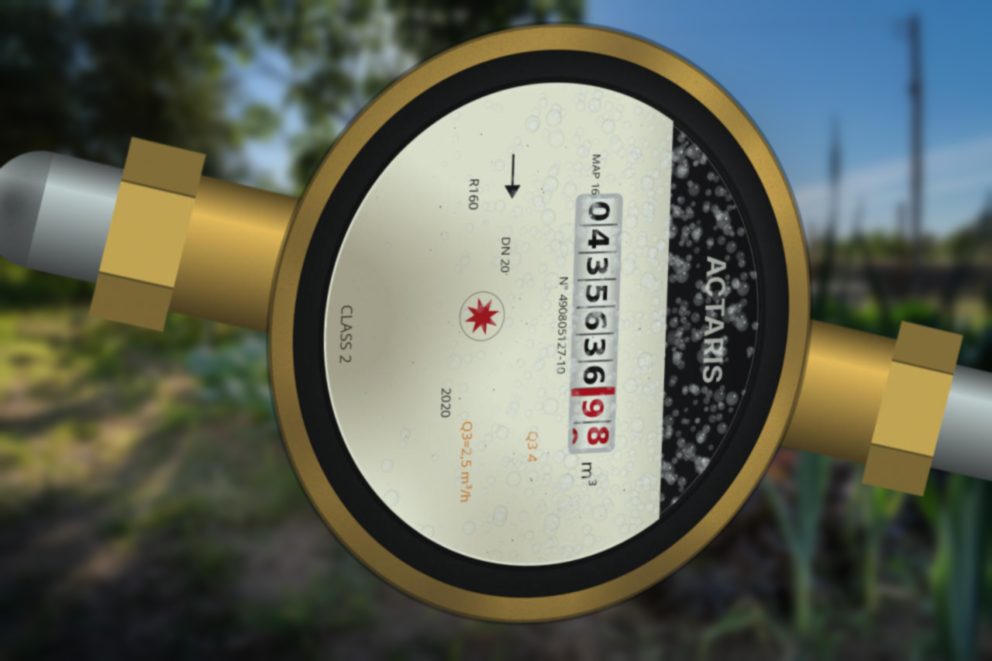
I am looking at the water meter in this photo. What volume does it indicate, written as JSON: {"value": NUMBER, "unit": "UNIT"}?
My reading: {"value": 435636.98, "unit": "m³"}
